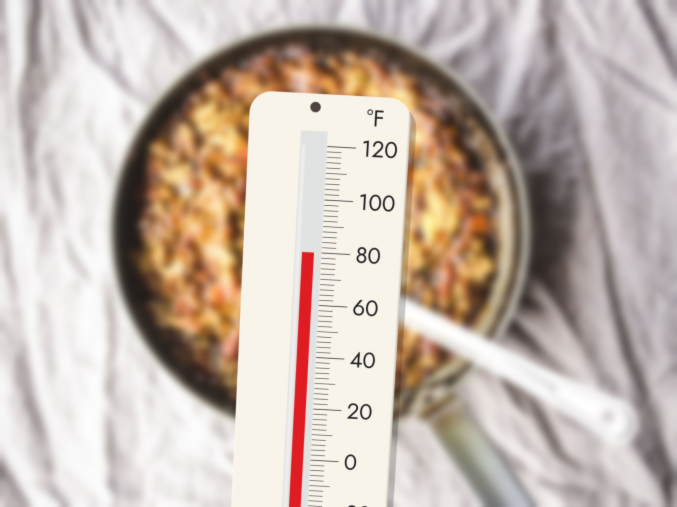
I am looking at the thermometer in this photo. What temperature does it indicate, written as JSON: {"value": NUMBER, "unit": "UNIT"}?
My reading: {"value": 80, "unit": "°F"}
